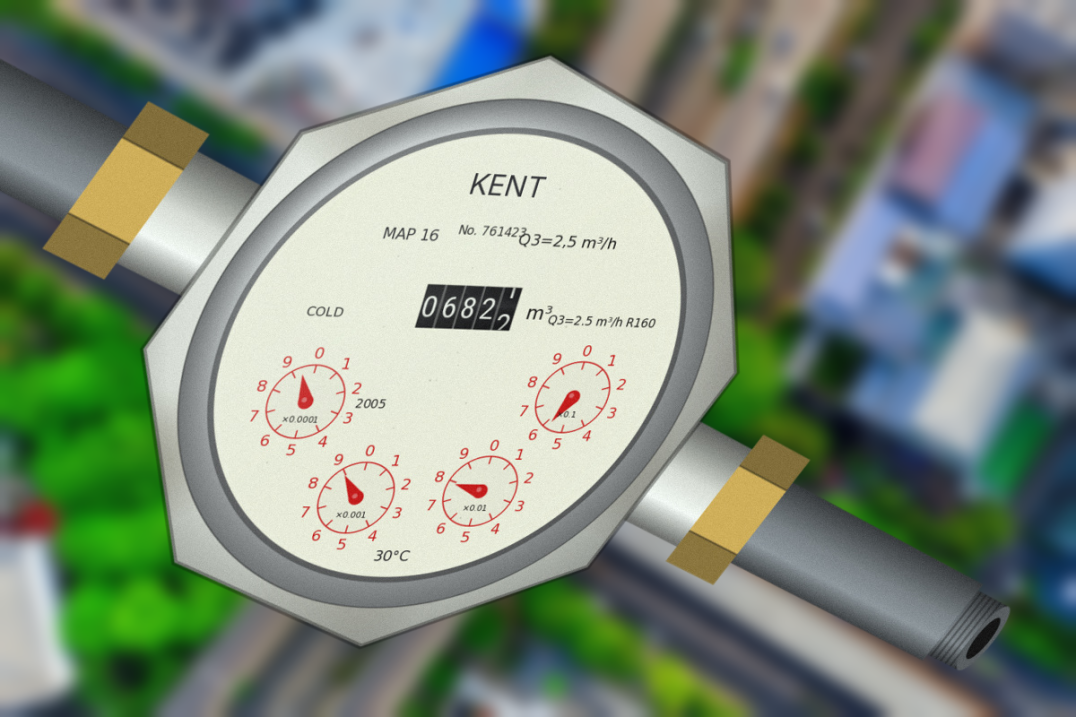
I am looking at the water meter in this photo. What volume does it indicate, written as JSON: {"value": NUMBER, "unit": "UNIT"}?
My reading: {"value": 6821.5789, "unit": "m³"}
